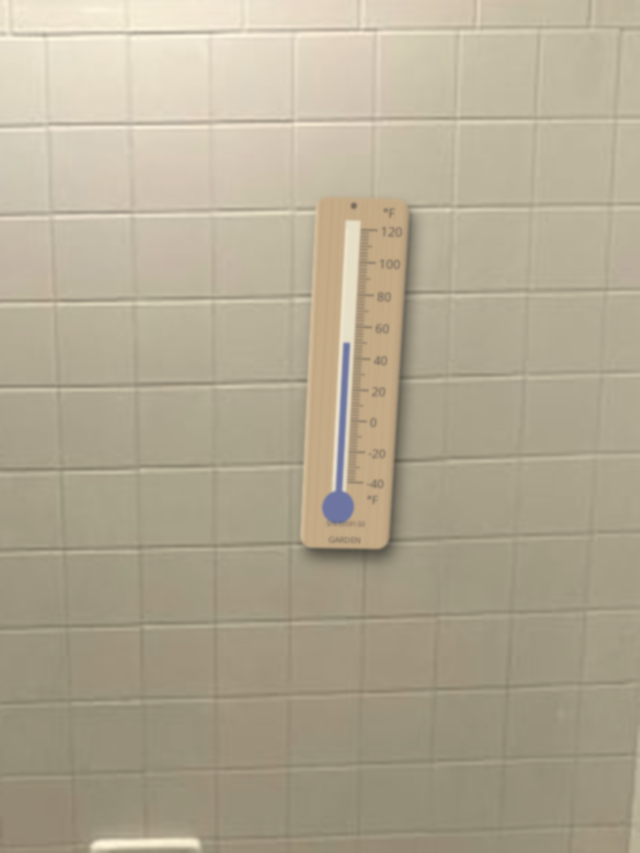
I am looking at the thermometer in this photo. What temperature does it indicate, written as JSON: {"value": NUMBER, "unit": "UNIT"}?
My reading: {"value": 50, "unit": "°F"}
